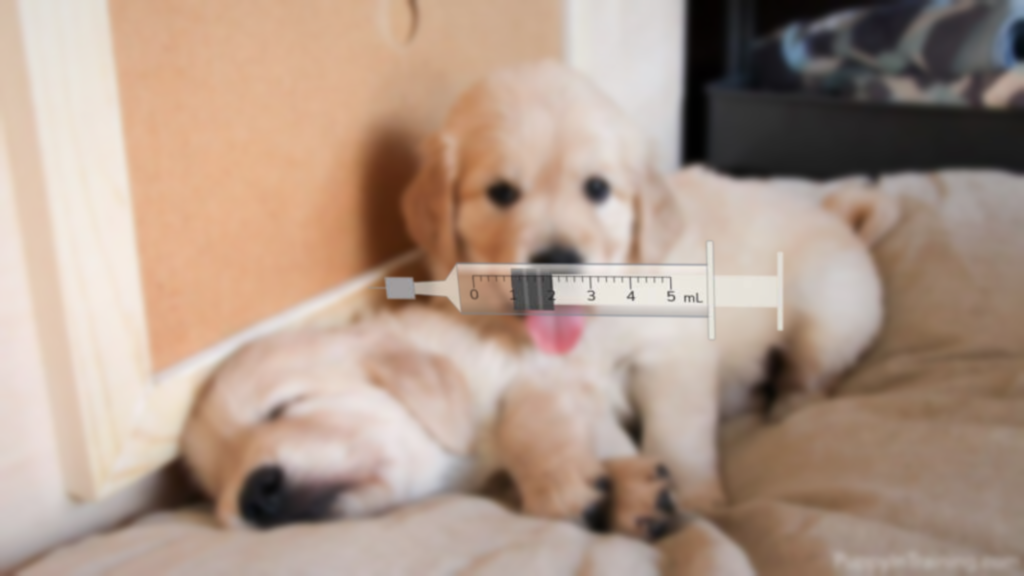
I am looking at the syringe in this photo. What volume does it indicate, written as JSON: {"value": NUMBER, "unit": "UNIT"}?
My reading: {"value": 1, "unit": "mL"}
